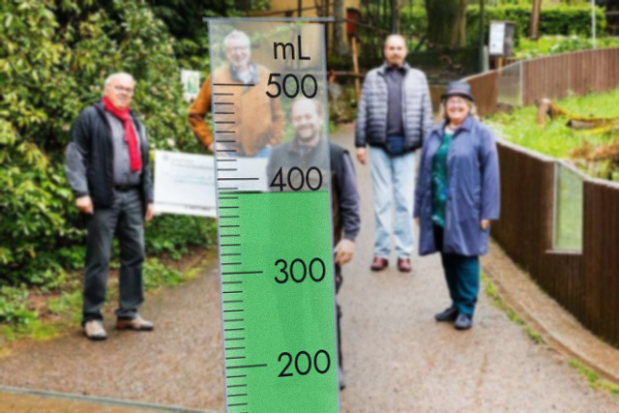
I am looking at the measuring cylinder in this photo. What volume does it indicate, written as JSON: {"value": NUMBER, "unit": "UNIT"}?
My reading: {"value": 385, "unit": "mL"}
